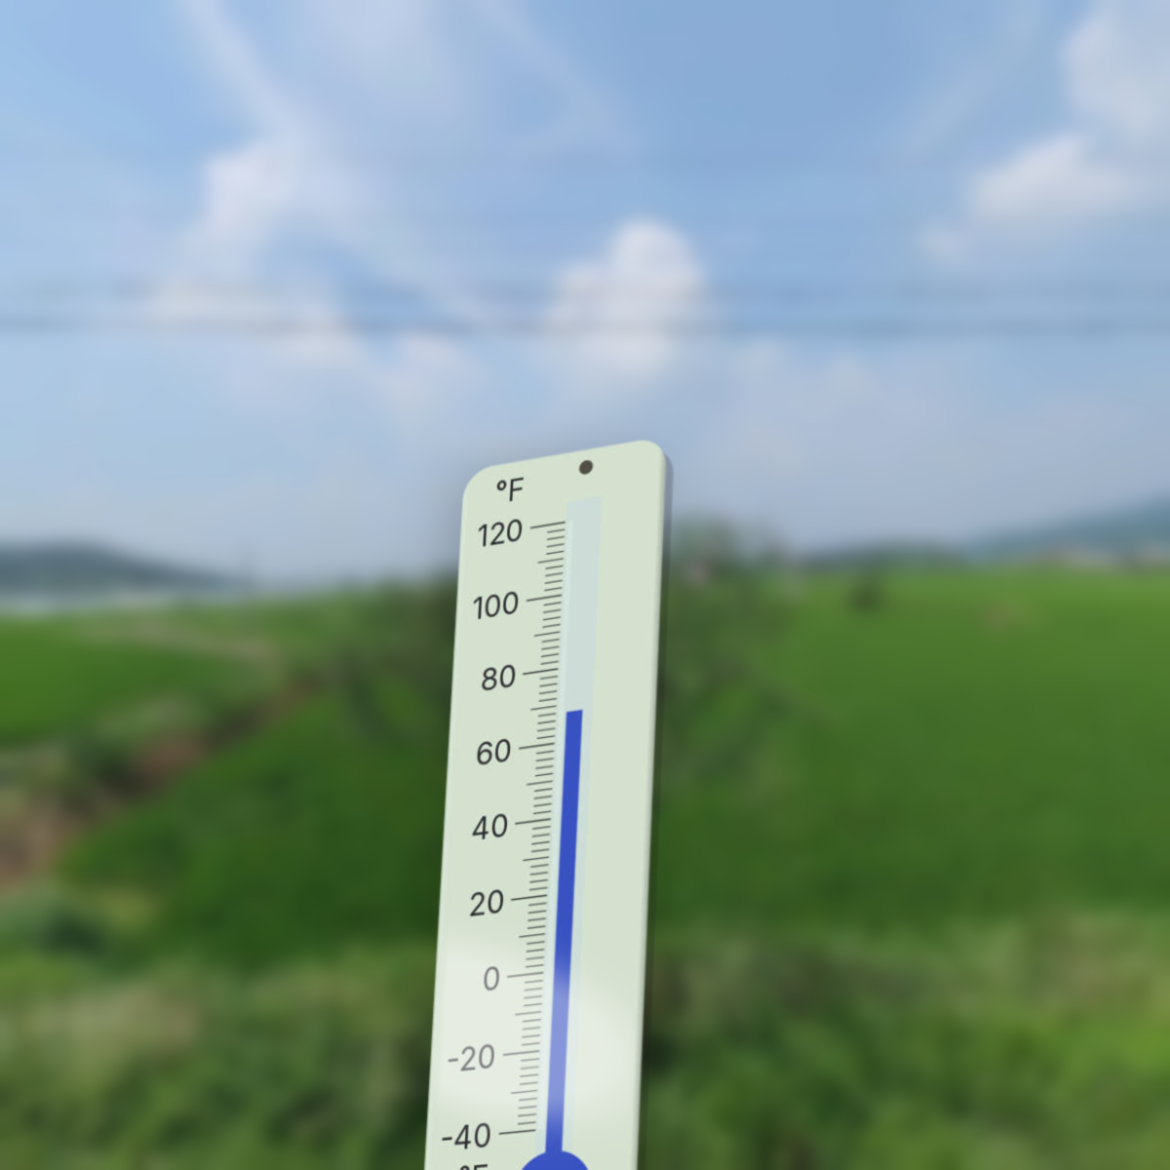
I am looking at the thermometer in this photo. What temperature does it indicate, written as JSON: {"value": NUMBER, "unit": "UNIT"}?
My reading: {"value": 68, "unit": "°F"}
